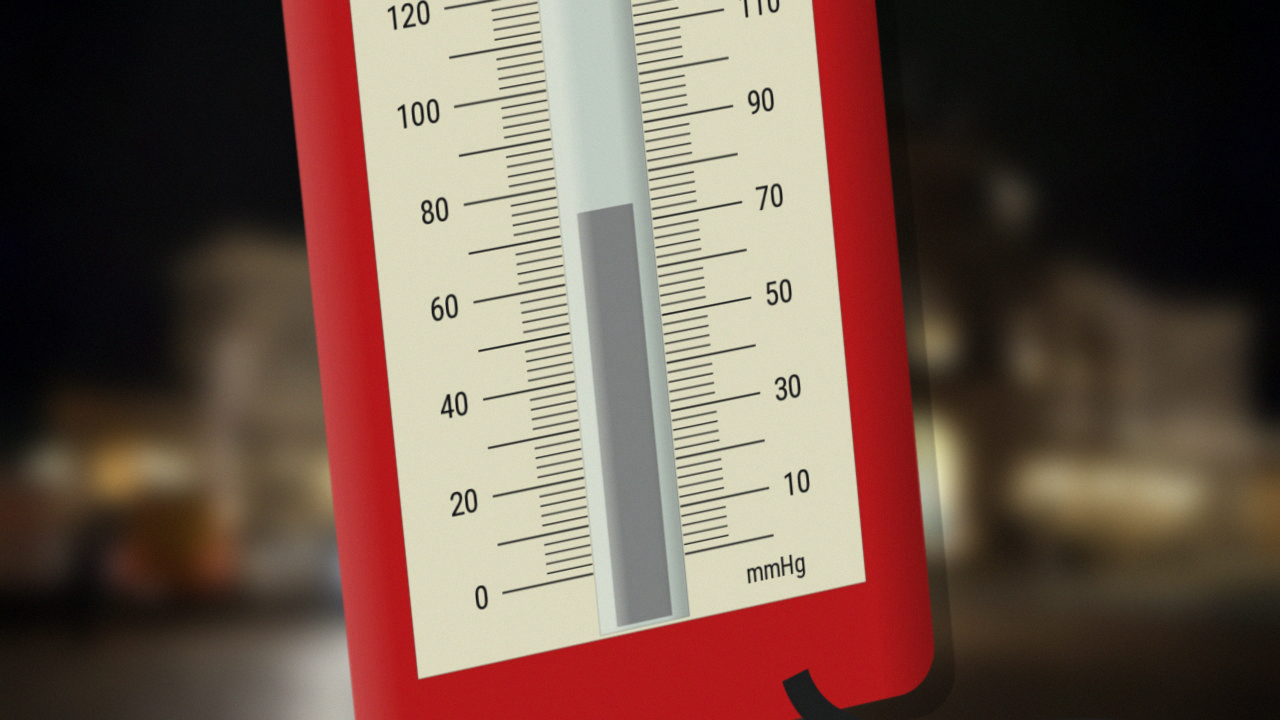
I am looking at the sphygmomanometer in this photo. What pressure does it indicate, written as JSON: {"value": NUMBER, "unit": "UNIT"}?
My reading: {"value": 74, "unit": "mmHg"}
